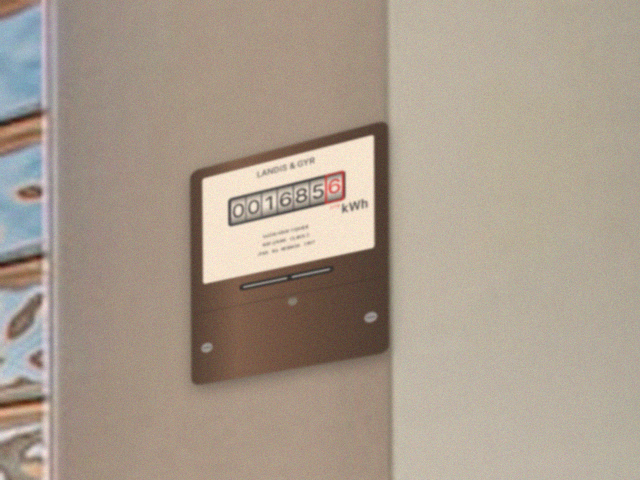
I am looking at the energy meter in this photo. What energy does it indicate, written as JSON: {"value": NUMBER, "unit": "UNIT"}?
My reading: {"value": 1685.6, "unit": "kWh"}
